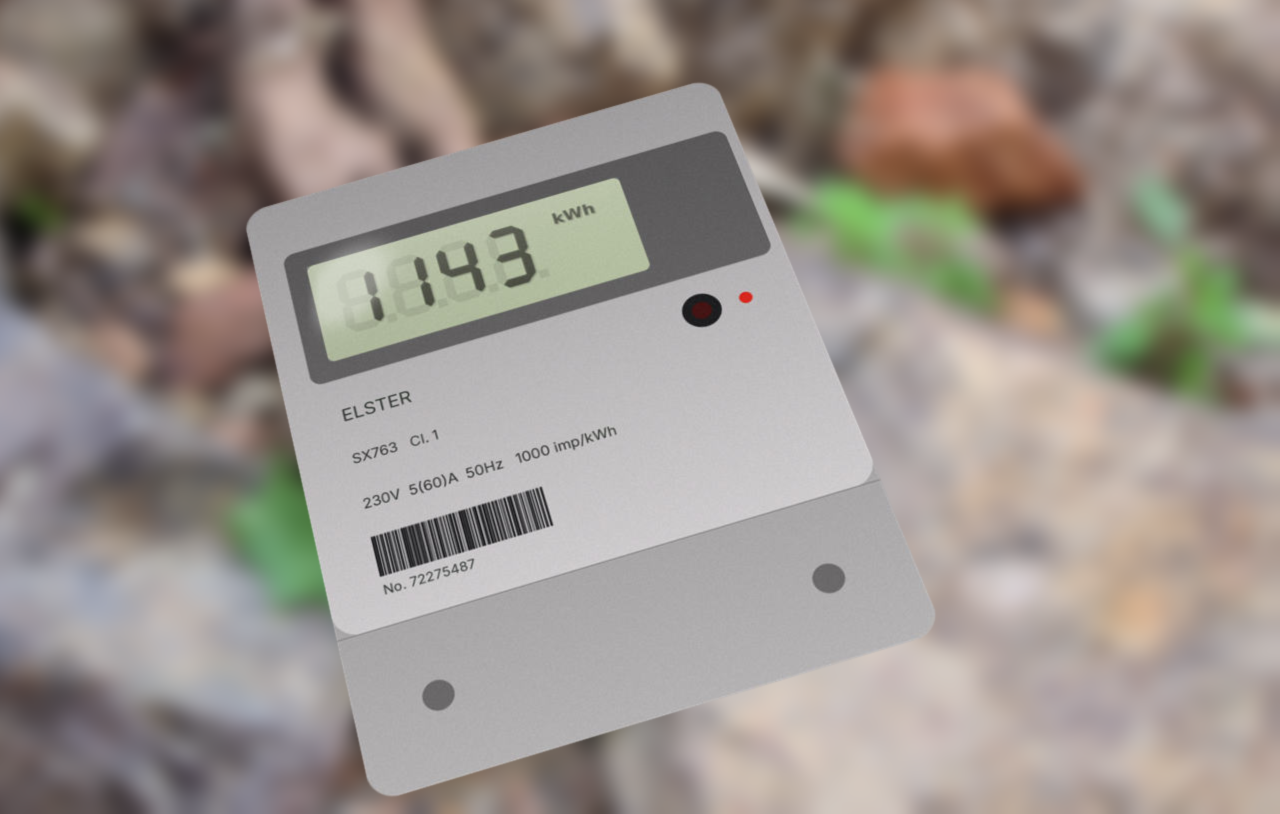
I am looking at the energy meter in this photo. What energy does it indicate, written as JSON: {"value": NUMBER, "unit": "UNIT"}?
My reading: {"value": 1143, "unit": "kWh"}
